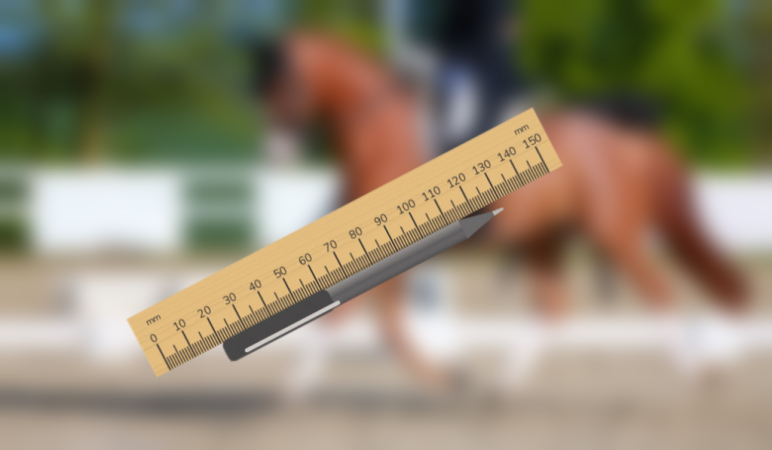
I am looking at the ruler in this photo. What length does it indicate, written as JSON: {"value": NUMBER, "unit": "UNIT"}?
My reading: {"value": 110, "unit": "mm"}
